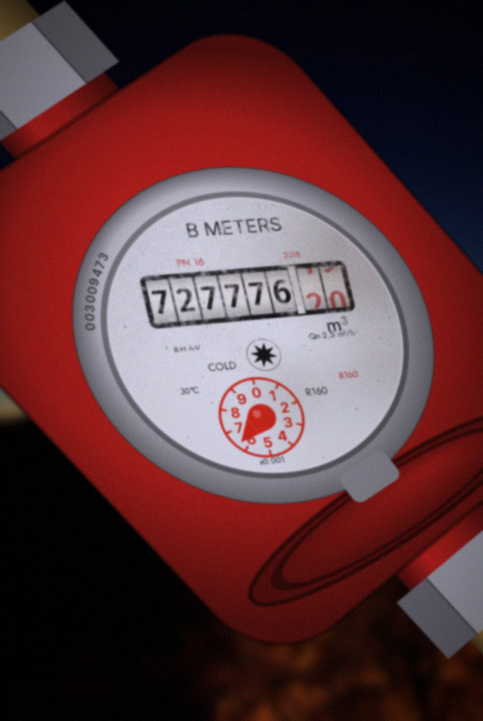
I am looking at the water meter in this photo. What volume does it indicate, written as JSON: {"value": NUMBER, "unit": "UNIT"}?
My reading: {"value": 727776.196, "unit": "m³"}
